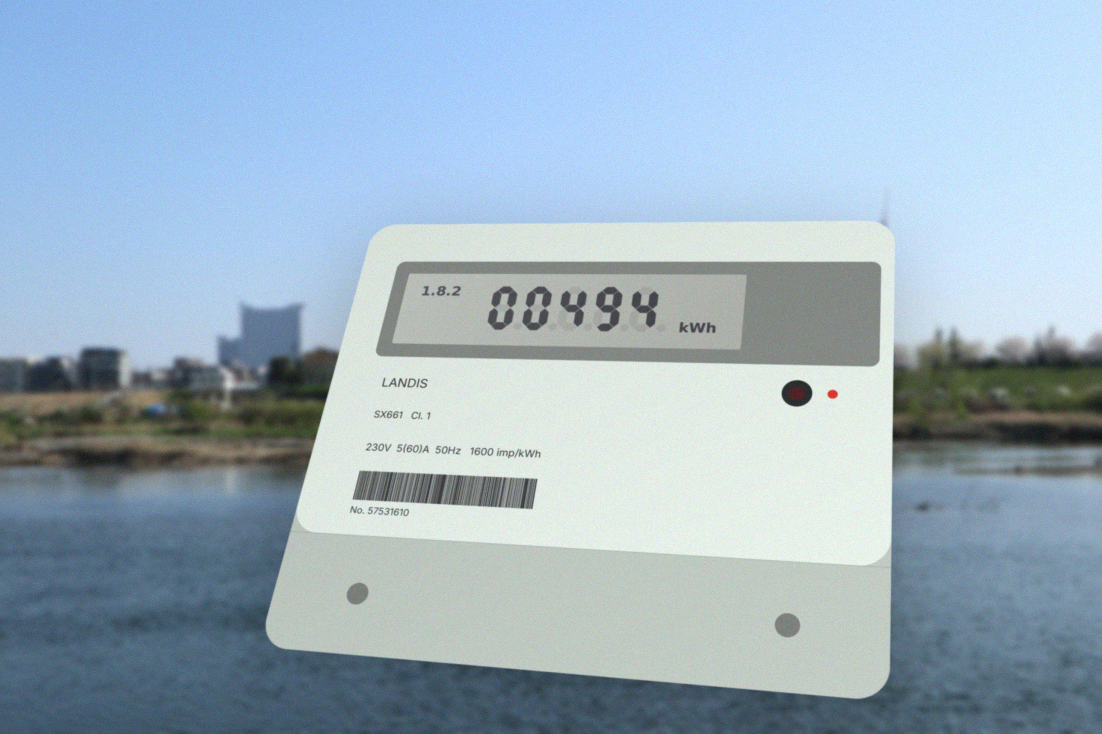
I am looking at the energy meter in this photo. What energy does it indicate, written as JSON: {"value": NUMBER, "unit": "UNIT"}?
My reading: {"value": 494, "unit": "kWh"}
